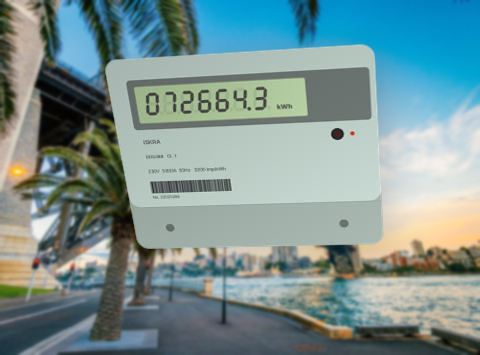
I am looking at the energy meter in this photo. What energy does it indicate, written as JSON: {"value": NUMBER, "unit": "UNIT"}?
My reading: {"value": 72664.3, "unit": "kWh"}
